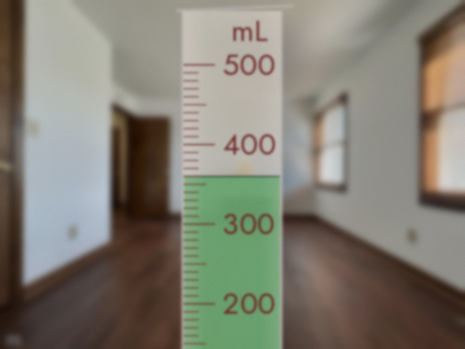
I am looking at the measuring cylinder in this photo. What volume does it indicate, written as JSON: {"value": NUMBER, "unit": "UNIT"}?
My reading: {"value": 360, "unit": "mL"}
